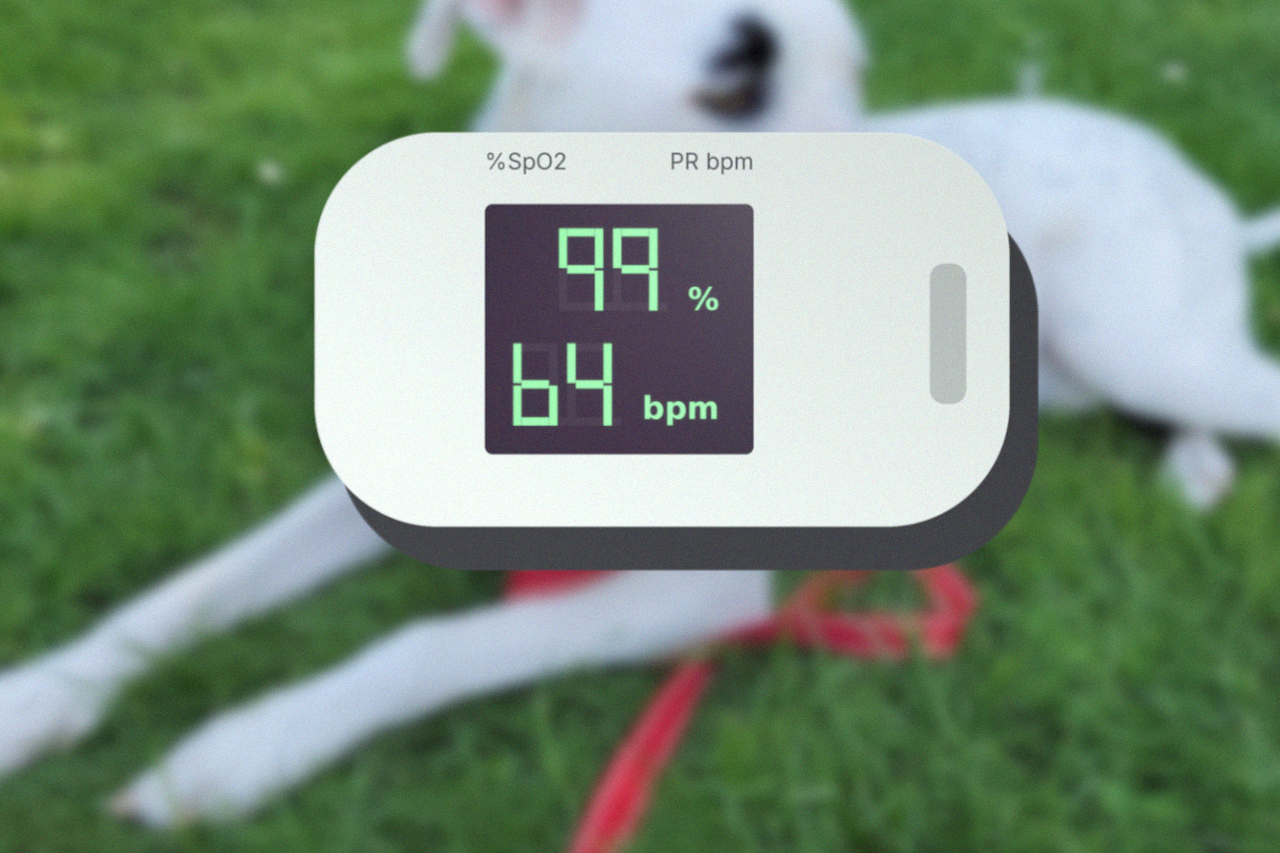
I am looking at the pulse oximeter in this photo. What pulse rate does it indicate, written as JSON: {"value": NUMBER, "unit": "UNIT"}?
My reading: {"value": 64, "unit": "bpm"}
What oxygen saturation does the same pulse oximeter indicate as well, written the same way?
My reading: {"value": 99, "unit": "%"}
